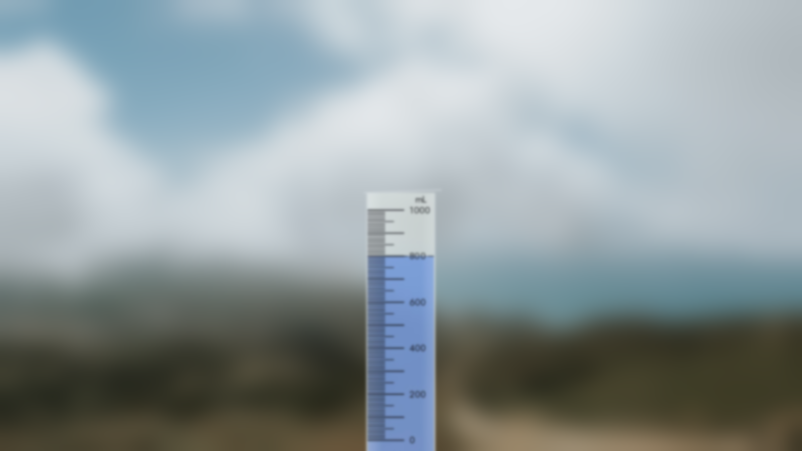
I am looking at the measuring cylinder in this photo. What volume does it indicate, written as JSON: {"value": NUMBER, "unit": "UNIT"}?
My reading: {"value": 800, "unit": "mL"}
